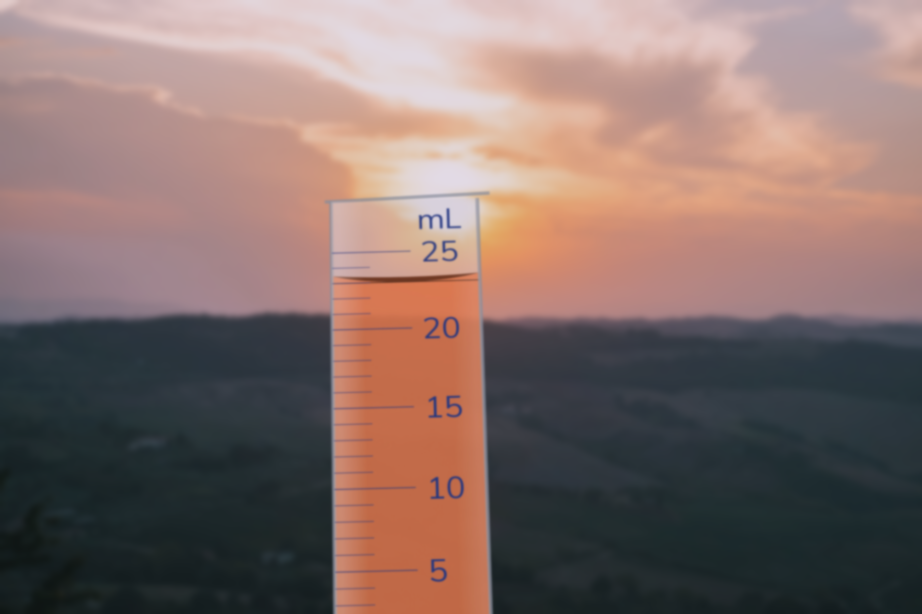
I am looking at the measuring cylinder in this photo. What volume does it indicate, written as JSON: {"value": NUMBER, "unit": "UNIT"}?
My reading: {"value": 23, "unit": "mL"}
